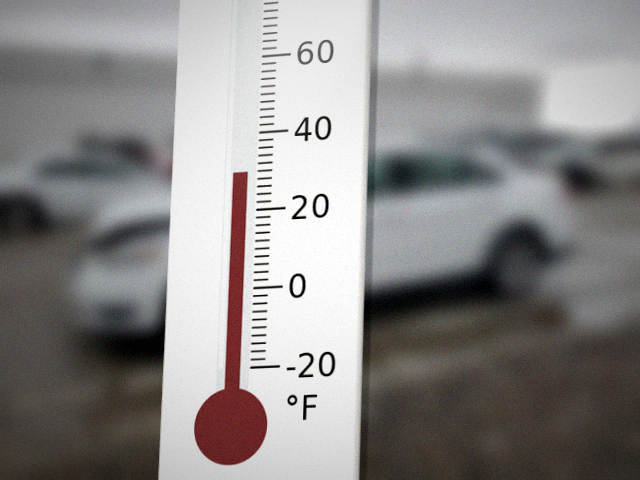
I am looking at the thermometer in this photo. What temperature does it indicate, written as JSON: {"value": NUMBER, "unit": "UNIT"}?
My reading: {"value": 30, "unit": "°F"}
